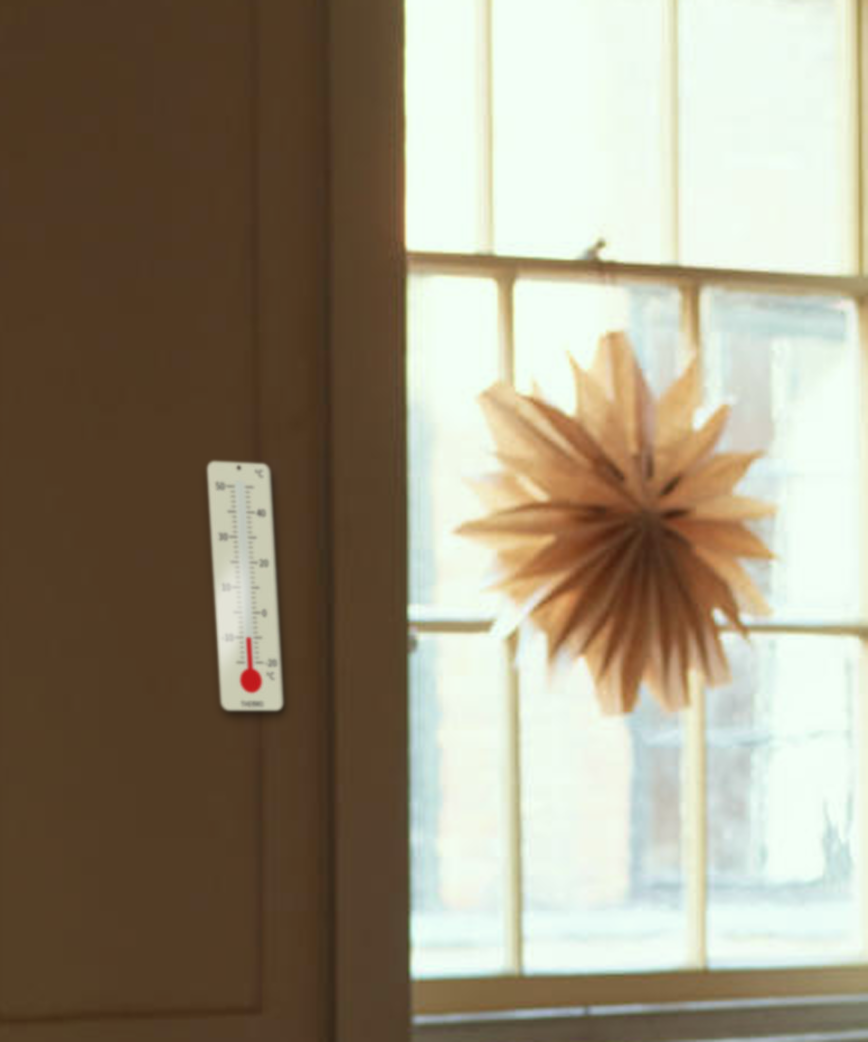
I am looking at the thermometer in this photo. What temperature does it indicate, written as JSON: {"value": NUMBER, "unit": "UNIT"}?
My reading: {"value": -10, "unit": "°C"}
